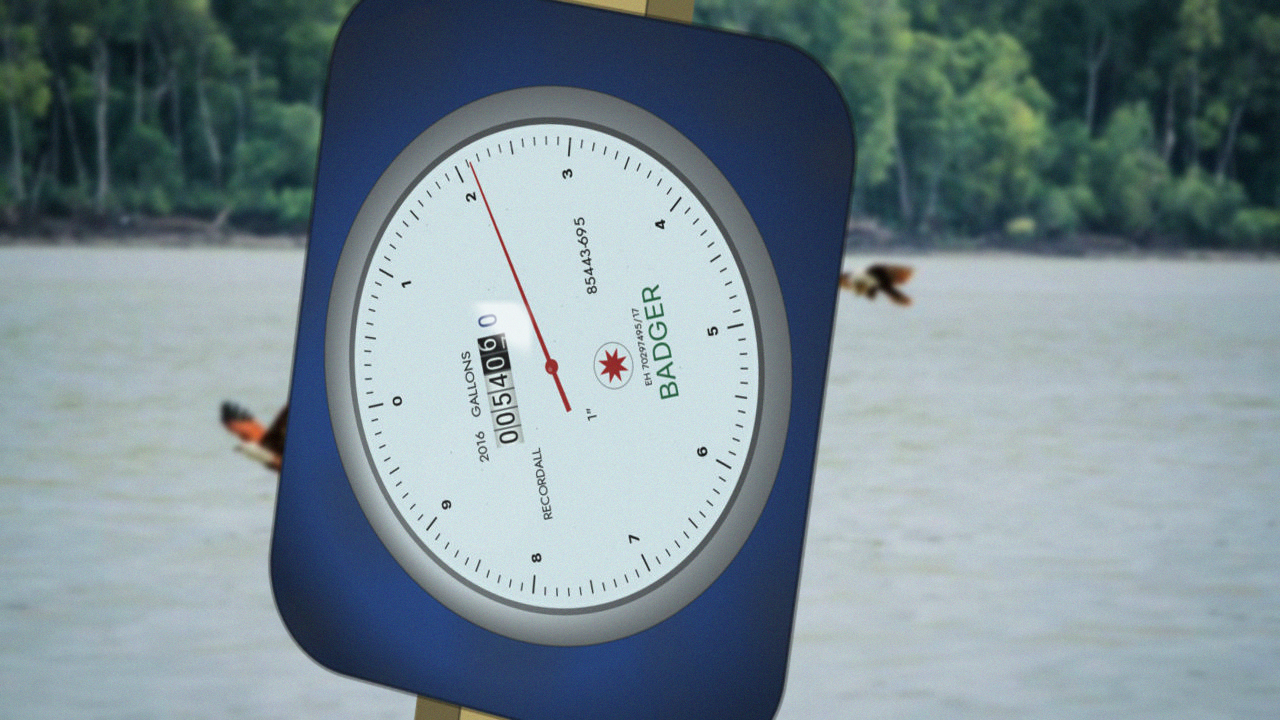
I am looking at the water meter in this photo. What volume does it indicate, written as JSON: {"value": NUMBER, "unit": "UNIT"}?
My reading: {"value": 54062.1, "unit": "gal"}
